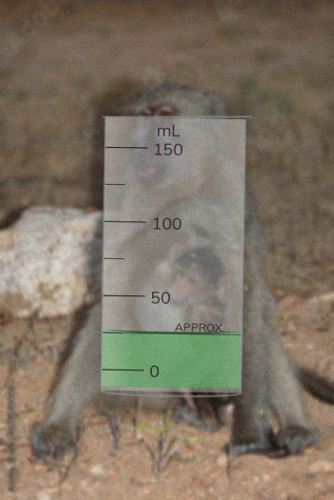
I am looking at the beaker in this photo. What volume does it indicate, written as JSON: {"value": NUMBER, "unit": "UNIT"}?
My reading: {"value": 25, "unit": "mL"}
